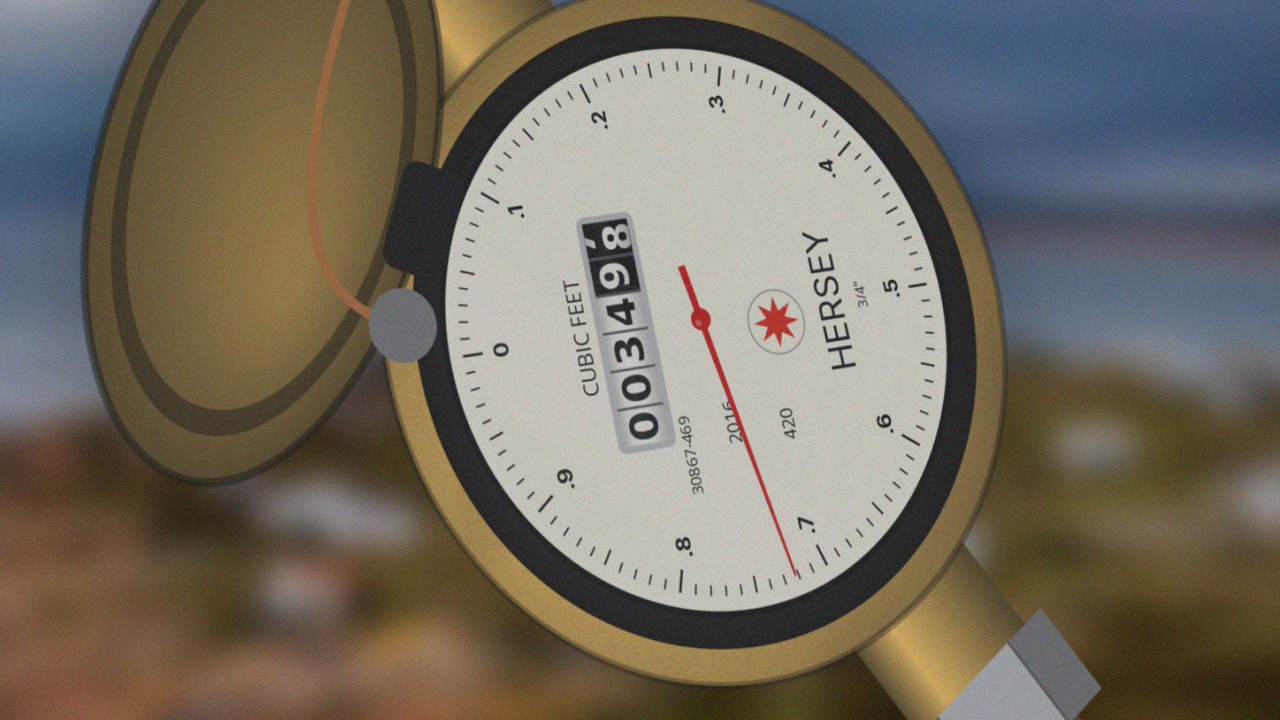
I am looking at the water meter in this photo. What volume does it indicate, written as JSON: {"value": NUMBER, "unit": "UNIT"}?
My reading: {"value": 3497.72, "unit": "ft³"}
